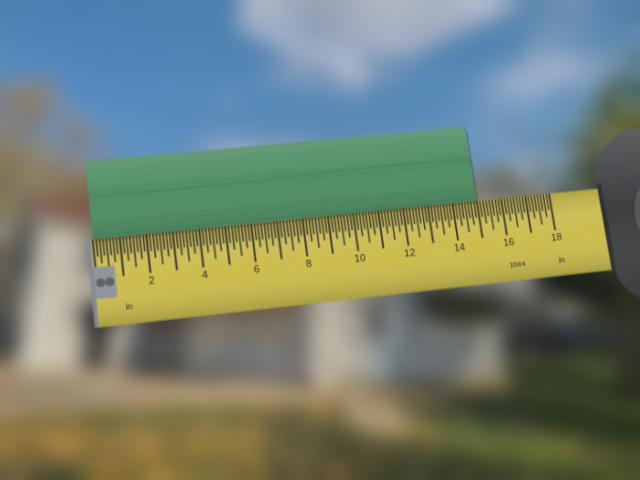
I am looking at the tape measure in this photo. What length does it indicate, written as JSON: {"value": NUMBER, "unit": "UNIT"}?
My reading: {"value": 15, "unit": "in"}
